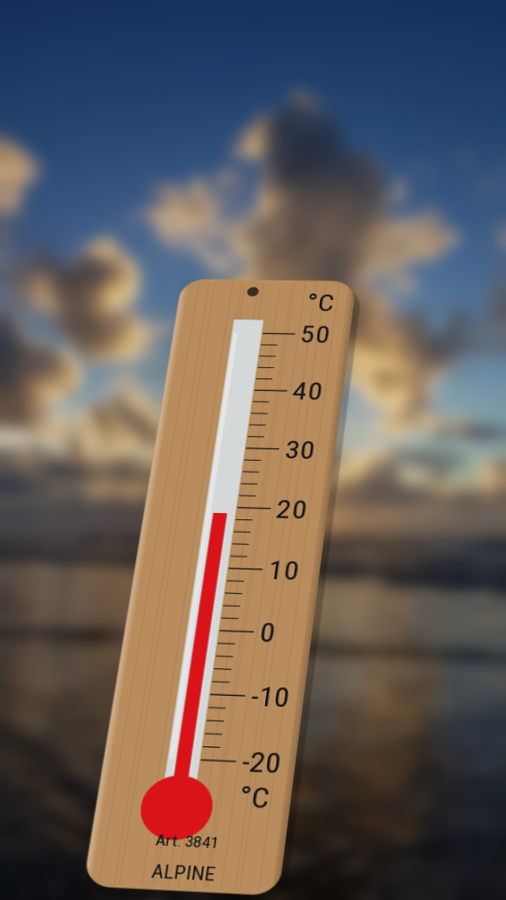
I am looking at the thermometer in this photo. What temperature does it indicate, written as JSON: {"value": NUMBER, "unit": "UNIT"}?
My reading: {"value": 19, "unit": "°C"}
